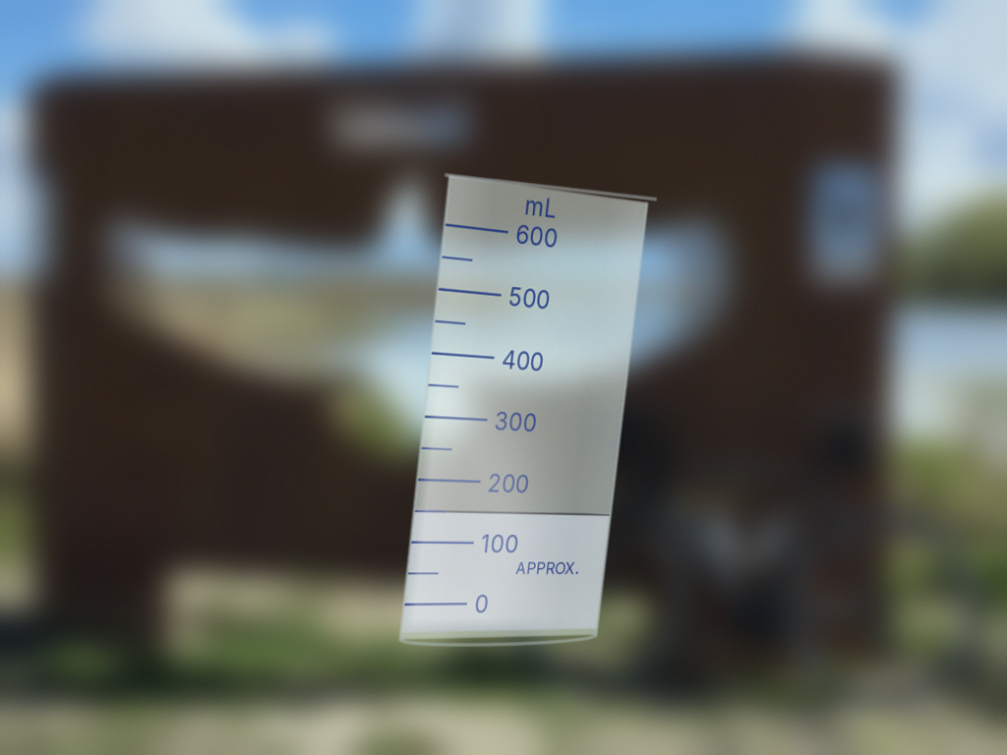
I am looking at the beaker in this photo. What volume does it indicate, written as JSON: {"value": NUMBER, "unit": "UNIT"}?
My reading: {"value": 150, "unit": "mL"}
